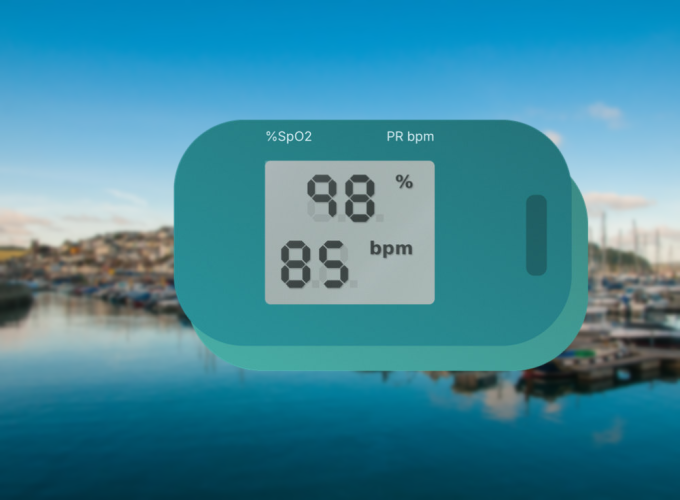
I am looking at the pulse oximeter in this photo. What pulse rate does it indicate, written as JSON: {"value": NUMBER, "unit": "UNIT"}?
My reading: {"value": 85, "unit": "bpm"}
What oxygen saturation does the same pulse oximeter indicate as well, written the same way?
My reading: {"value": 98, "unit": "%"}
